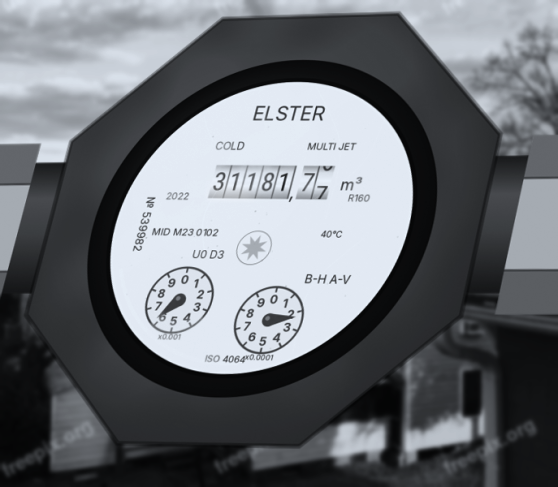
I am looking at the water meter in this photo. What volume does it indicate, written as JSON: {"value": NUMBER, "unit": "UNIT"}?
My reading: {"value": 31181.7662, "unit": "m³"}
